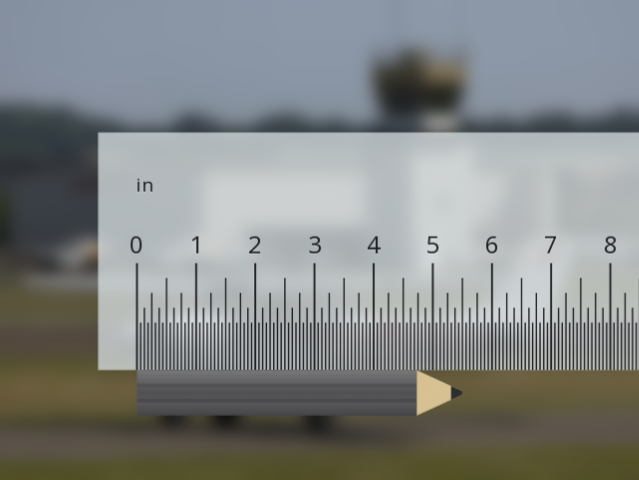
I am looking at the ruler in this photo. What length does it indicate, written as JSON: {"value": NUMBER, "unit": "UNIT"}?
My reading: {"value": 5.5, "unit": "in"}
